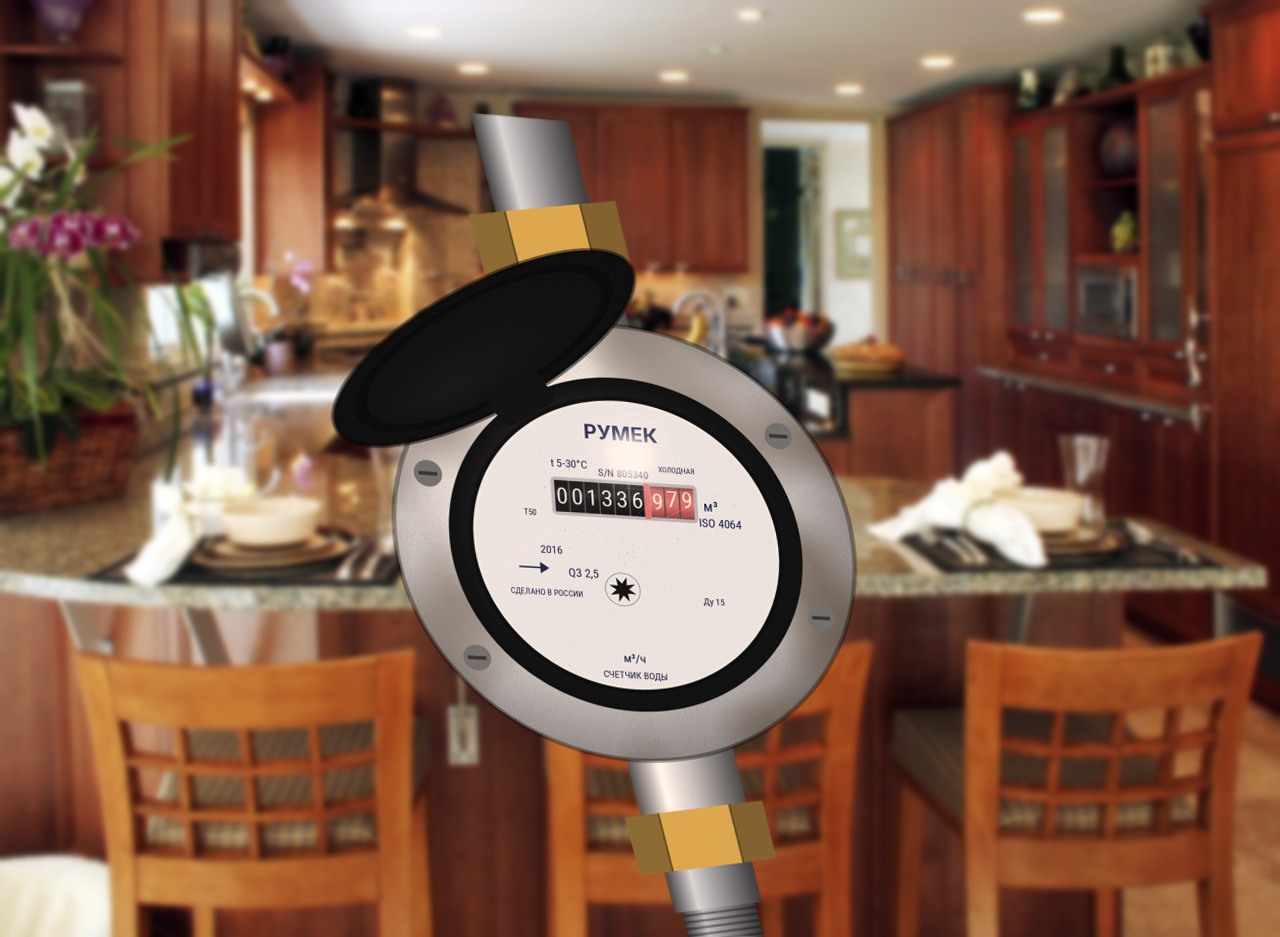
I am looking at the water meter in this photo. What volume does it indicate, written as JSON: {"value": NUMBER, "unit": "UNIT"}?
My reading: {"value": 1336.979, "unit": "m³"}
